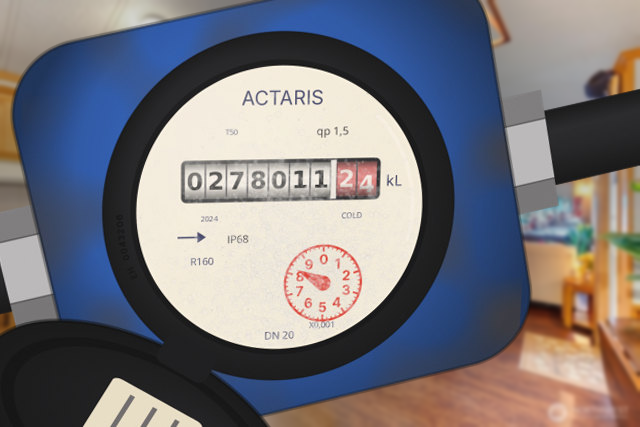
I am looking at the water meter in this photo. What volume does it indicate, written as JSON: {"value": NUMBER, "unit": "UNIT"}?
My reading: {"value": 278011.238, "unit": "kL"}
